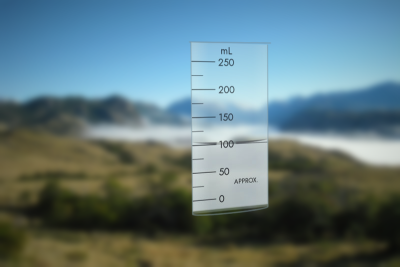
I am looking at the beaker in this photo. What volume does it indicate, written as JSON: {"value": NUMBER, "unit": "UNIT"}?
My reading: {"value": 100, "unit": "mL"}
